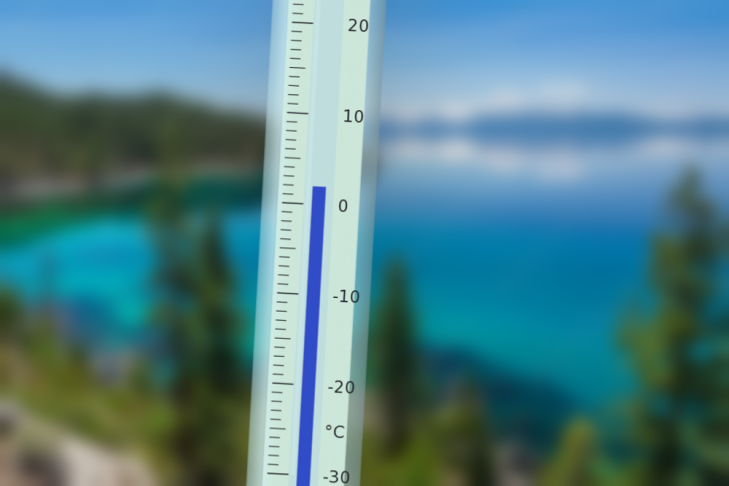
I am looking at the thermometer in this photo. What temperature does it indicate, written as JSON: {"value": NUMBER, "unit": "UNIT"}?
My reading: {"value": 2, "unit": "°C"}
